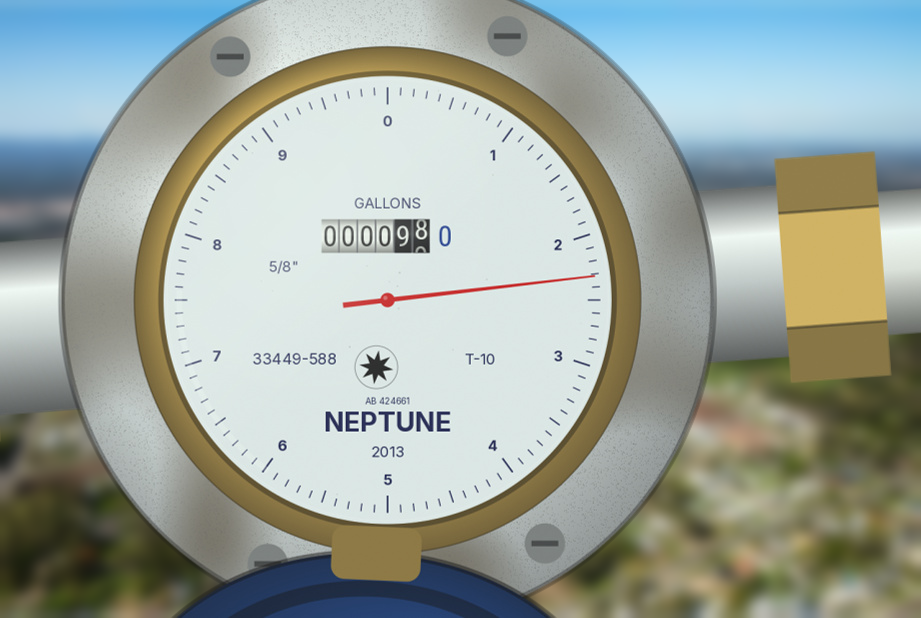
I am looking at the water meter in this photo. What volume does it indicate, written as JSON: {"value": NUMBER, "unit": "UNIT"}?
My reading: {"value": 982.3, "unit": "gal"}
